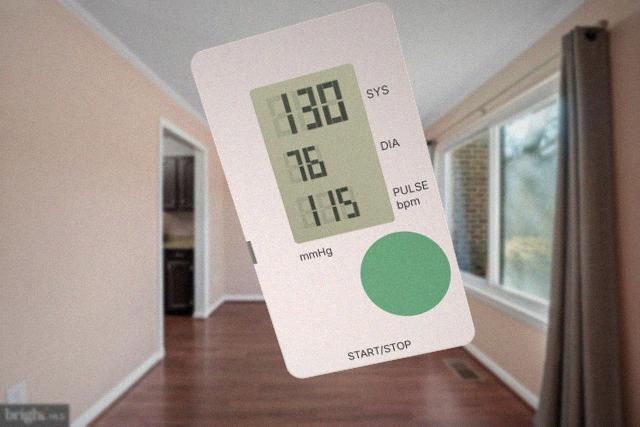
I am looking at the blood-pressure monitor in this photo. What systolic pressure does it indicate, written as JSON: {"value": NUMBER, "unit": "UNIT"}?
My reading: {"value": 130, "unit": "mmHg"}
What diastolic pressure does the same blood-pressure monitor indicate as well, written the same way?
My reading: {"value": 76, "unit": "mmHg"}
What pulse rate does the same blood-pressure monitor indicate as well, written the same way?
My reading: {"value": 115, "unit": "bpm"}
